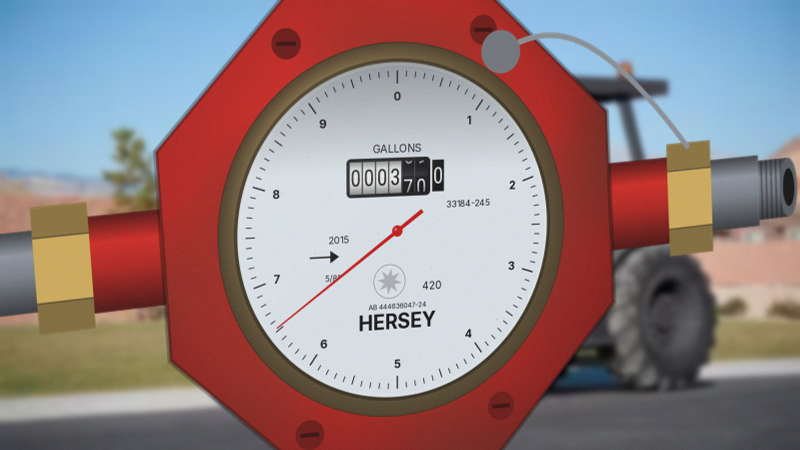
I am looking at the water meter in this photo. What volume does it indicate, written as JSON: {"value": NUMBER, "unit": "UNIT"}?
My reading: {"value": 3696.5, "unit": "gal"}
